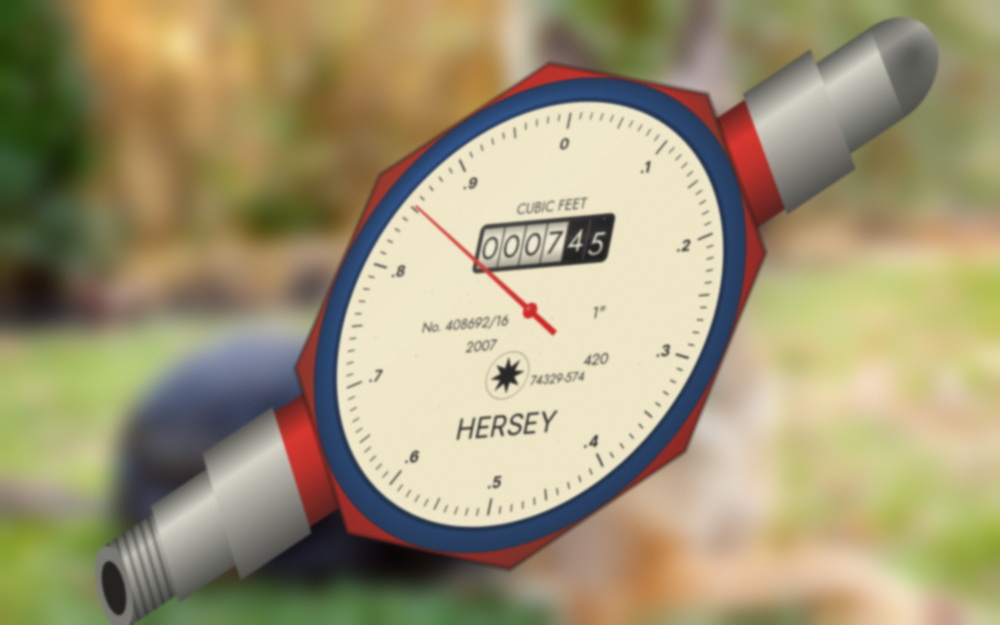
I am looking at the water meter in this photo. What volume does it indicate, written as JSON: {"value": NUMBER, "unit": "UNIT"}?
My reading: {"value": 744.85, "unit": "ft³"}
